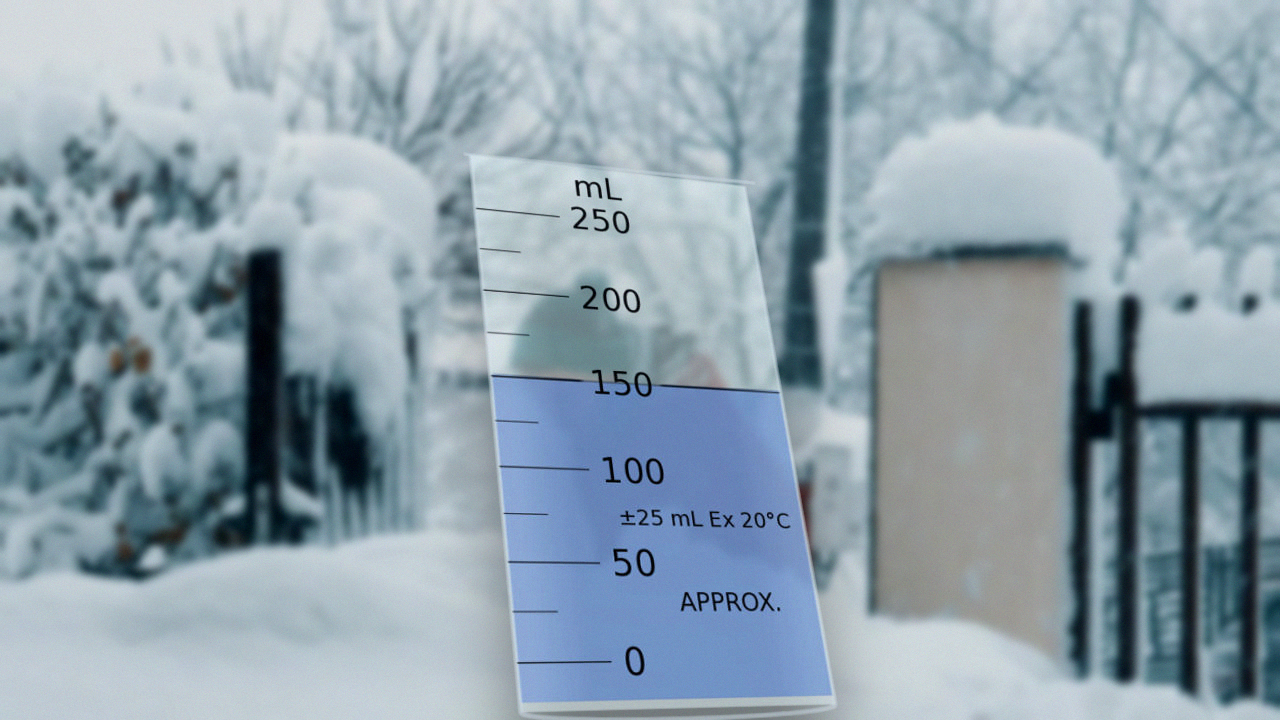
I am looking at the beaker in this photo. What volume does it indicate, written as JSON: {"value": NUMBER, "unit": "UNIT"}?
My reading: {"value": 150, "unit": "mL"}
